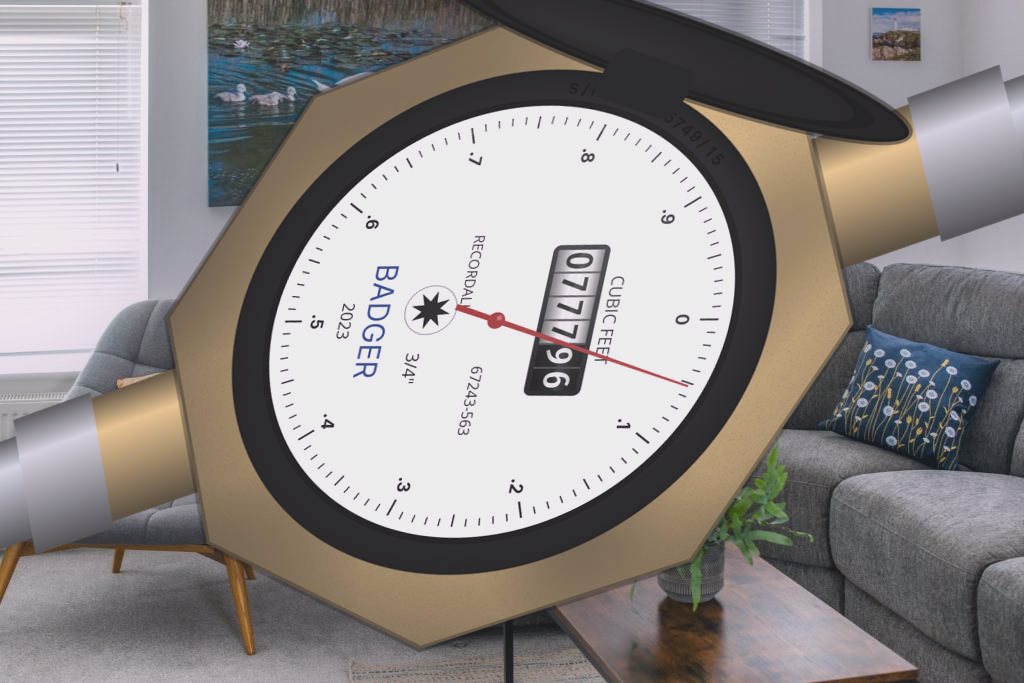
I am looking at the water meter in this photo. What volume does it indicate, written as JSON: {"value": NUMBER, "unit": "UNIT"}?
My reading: {"value": 77796.05, "unit": "ft³"}
